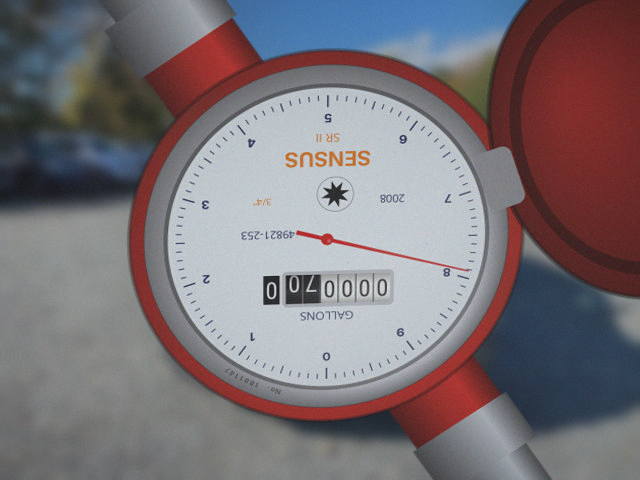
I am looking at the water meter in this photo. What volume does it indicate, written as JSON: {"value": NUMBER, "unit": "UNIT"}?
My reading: {"value": 697.9, "unit": "gal"}
